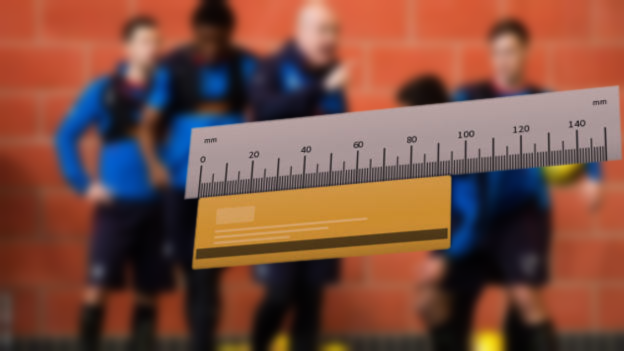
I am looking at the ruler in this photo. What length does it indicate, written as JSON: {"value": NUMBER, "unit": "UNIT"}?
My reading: {"value": 95, "unit": "mm"}
